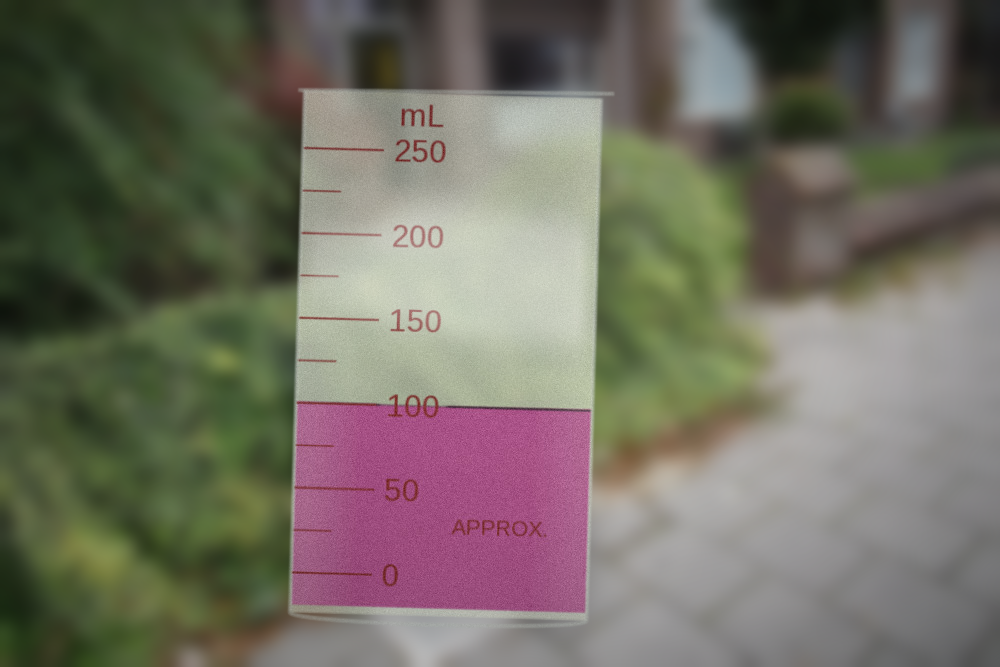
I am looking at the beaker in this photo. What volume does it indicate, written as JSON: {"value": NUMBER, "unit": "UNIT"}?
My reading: {"value": 100, "unit": "mL"}
